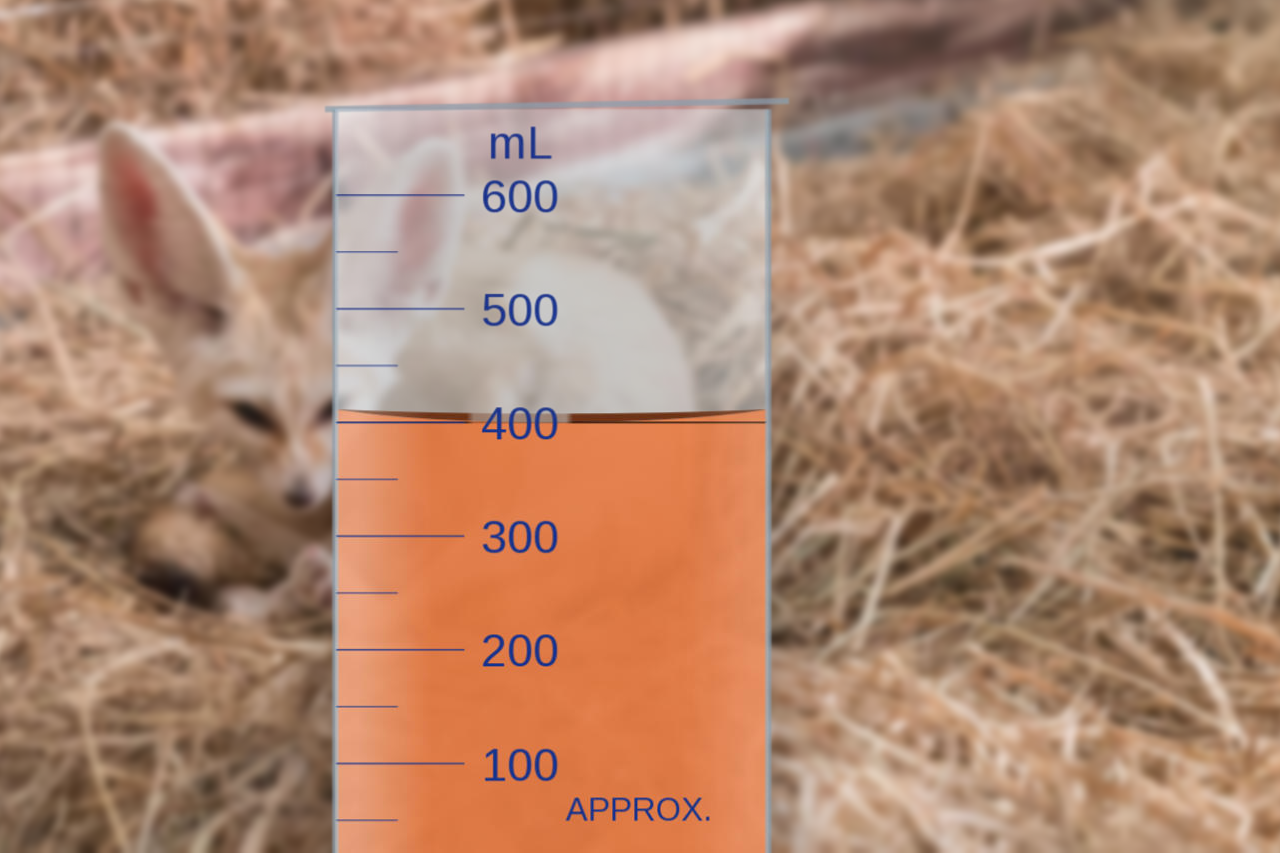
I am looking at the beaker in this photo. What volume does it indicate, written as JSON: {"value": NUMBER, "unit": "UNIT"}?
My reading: {"value": 400, "unit": "mL"}
